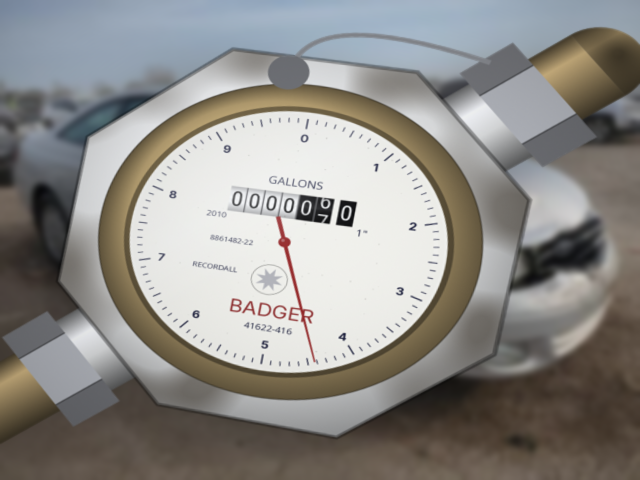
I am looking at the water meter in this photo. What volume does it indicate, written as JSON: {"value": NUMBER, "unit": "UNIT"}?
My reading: {"value": 64.4, "unit": "gal"}
